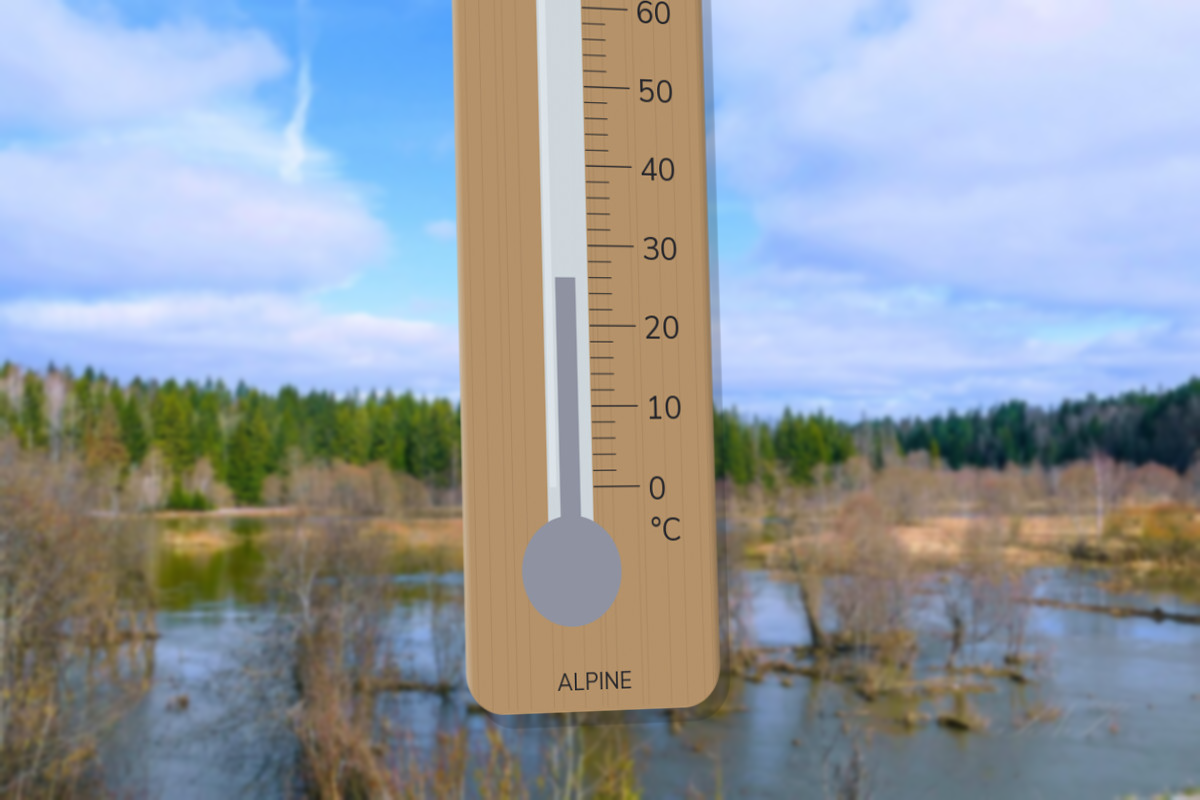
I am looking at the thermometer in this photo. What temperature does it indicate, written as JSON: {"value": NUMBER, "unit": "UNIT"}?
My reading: {"value": 26, "unit": "°C"}
